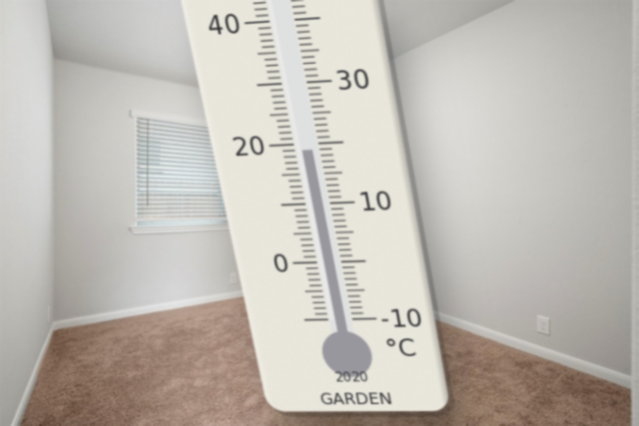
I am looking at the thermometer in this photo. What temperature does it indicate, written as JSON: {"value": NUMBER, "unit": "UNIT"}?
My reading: {"value": 19, "unit": "°C"}
